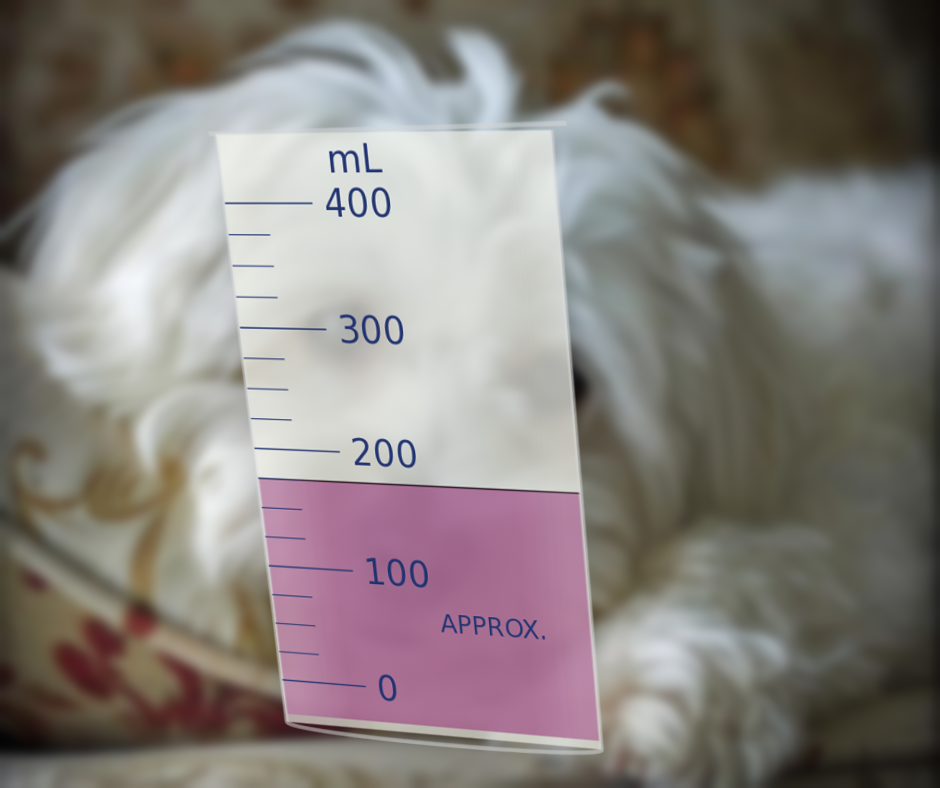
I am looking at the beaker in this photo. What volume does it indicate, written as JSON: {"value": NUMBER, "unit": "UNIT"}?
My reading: {"value": 175, "unit": "mL"}
